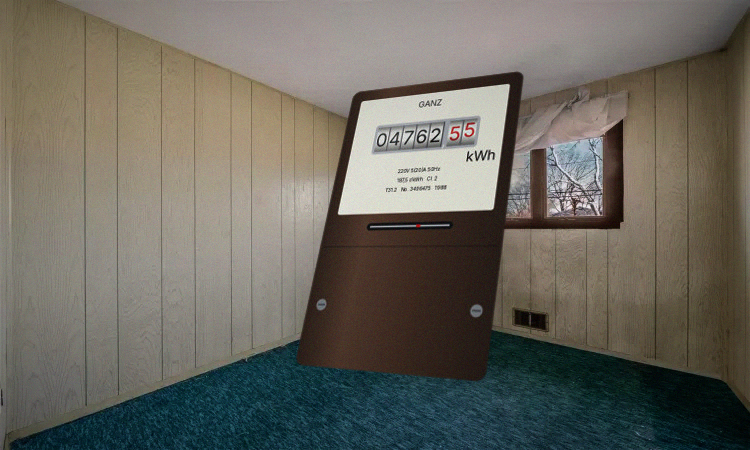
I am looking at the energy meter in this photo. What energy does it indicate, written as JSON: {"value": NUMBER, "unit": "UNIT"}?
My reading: {"value": 4762.55, "unit": "kWh"}
